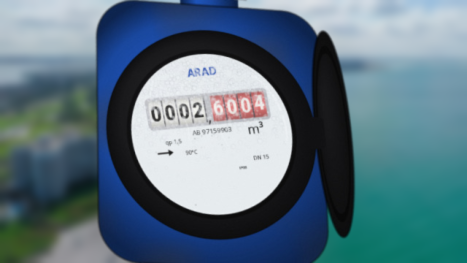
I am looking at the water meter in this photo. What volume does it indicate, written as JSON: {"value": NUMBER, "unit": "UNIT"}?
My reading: {"value": 2.6004, "unit": "m³"}
